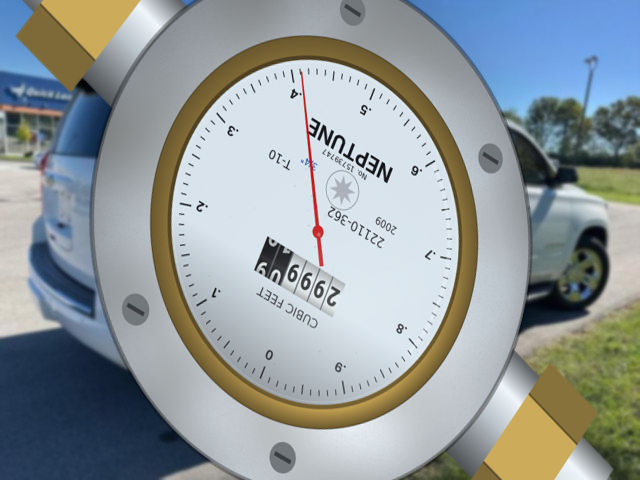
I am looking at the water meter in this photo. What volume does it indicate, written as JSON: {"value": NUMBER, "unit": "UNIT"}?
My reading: {"value": 299909.41, "unit": "ft³"}
